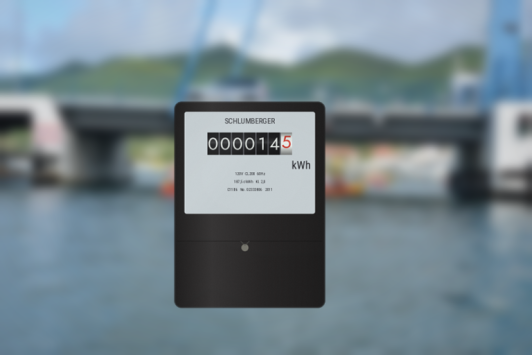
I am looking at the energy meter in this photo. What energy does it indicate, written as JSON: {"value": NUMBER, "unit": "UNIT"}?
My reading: {"value": 14.5, "unit": "kWh"}
